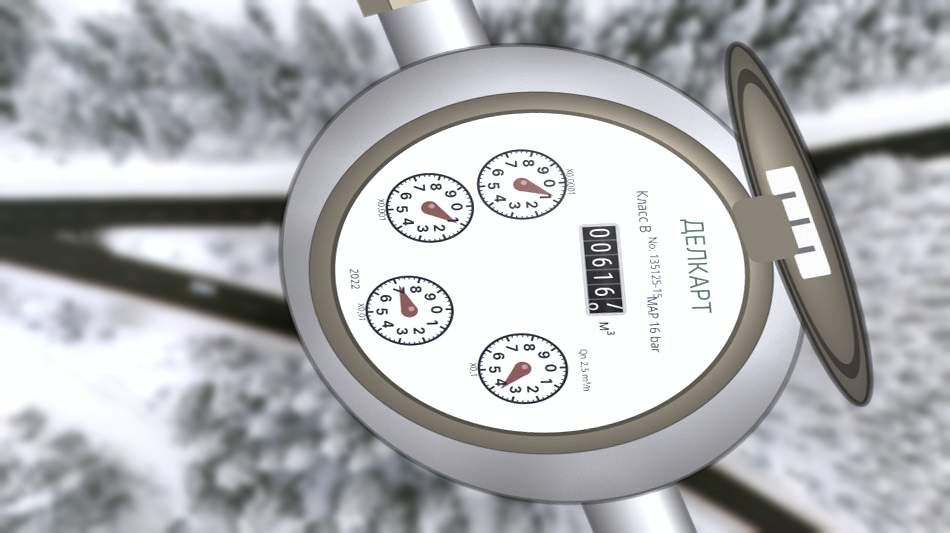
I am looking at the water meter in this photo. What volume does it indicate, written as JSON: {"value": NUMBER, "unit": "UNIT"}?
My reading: {"value": 6167.3710, "unit": "m³"}
